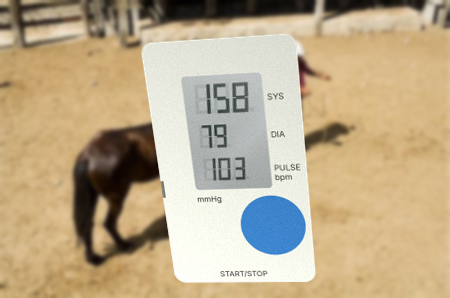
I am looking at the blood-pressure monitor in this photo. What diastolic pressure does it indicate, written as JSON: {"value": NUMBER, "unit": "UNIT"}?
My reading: {"value": 79, "unit": "mmHg"}
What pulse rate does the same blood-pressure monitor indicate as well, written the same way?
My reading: {"value": 103, "unit": "bpm"}
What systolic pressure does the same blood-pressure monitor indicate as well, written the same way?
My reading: {"value": 158, "unit": "mmHg"}
